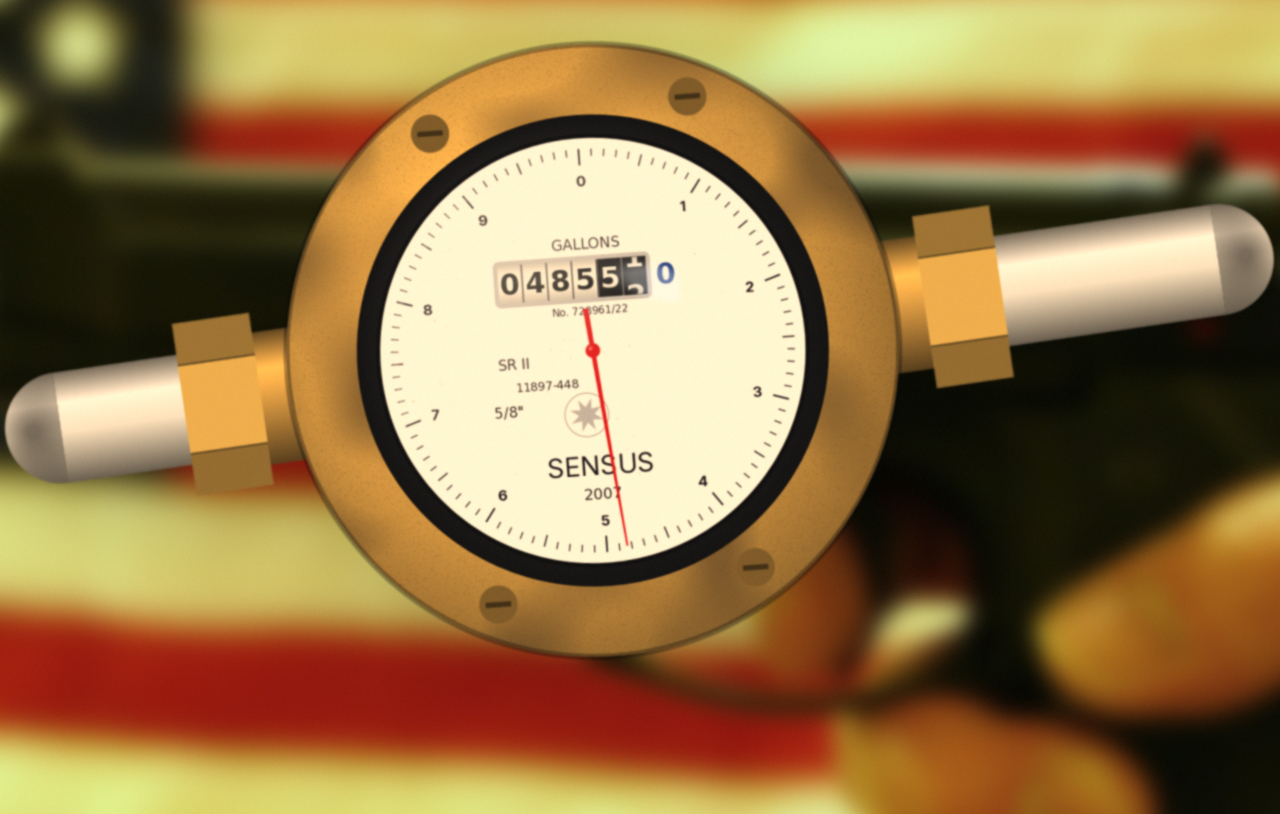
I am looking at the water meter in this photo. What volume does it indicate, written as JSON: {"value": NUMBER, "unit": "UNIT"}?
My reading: {"value": 485514.8, "unit": "gal"}
